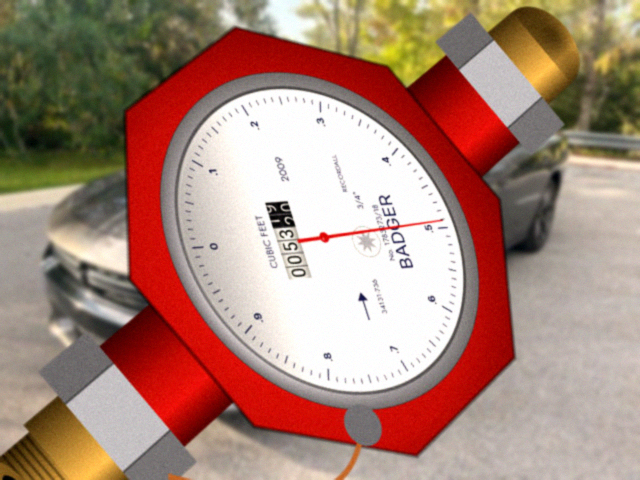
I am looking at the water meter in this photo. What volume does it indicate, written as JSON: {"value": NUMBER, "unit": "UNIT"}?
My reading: {"value": 5319.49, "unit": "ft³"}
